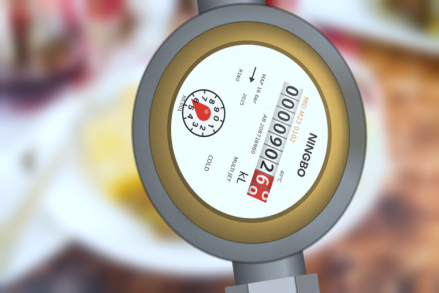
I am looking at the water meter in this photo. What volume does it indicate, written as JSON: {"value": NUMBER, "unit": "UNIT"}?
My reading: {"value": 902.685, "unit": "kL"}
